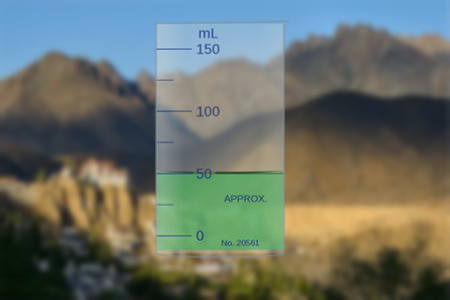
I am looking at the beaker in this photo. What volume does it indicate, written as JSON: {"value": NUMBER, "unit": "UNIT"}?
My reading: {"value": 50, "unit": "mL"}
